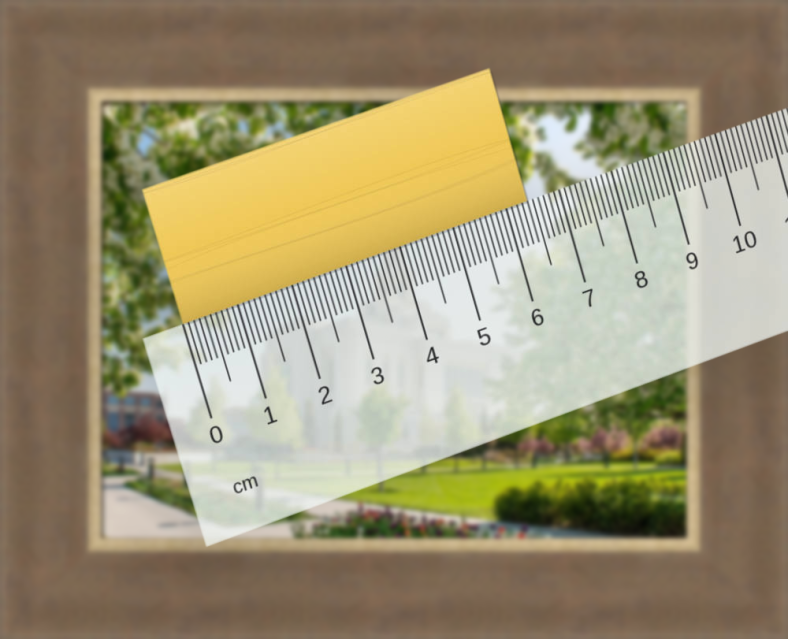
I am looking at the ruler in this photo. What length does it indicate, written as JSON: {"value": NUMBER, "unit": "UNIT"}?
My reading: {"value": 6.4, "unit": "cm"}
